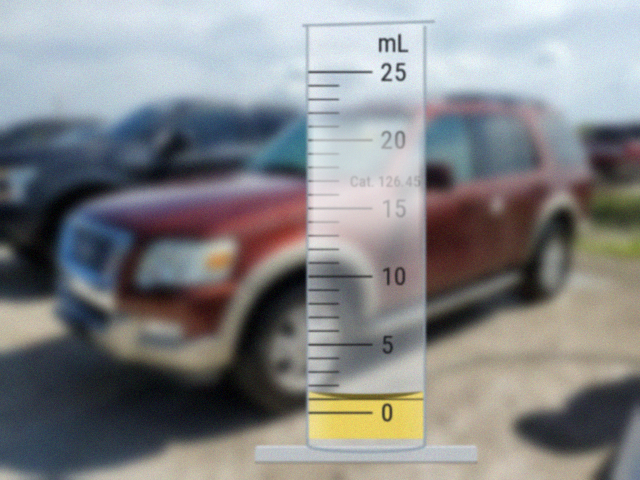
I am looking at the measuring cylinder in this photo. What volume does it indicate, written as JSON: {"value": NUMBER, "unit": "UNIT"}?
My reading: {"value": 1, "unit": "mL"}
